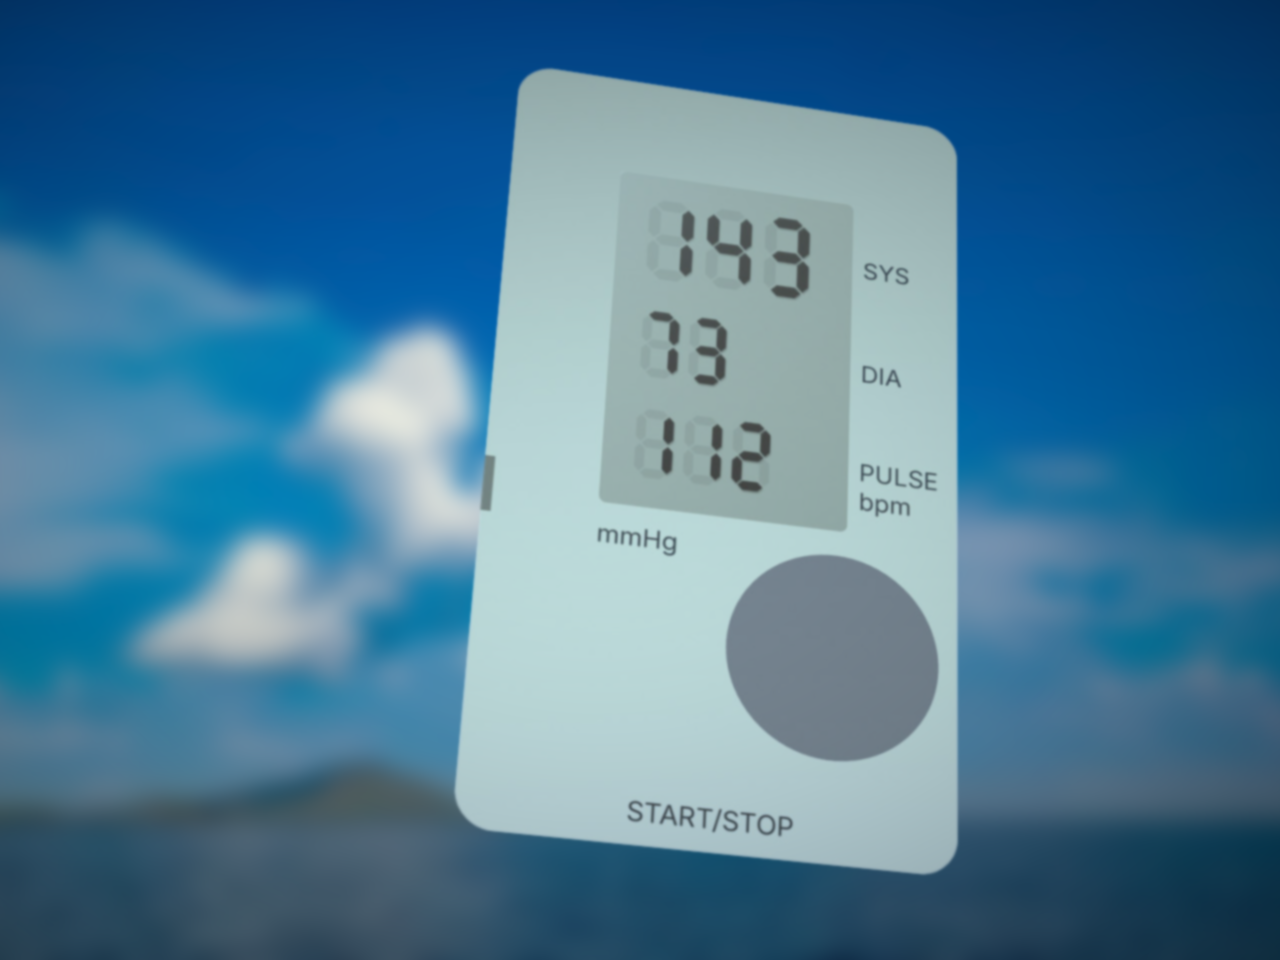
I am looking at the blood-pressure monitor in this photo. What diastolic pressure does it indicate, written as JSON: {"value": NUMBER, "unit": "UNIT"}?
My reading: {"value": 73, "unit": "mmHg"}
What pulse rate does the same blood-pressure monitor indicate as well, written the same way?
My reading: {"value": 112, "unit": "bpm"}
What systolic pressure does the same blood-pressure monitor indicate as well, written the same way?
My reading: {"value": 143, "unit": "mmHg"}
